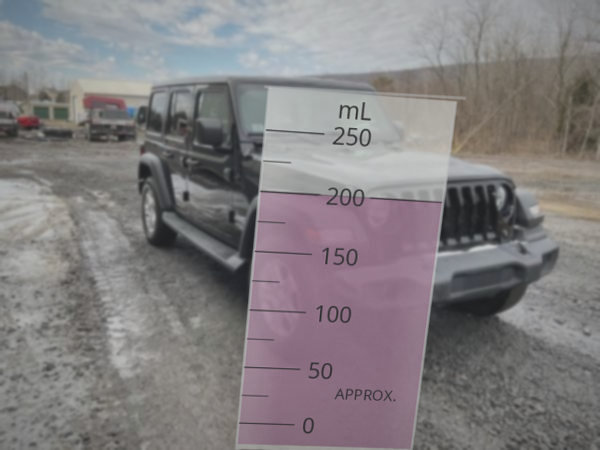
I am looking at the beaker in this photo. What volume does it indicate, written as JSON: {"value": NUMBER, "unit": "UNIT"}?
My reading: {"value": 200, "unit": "mL"}
